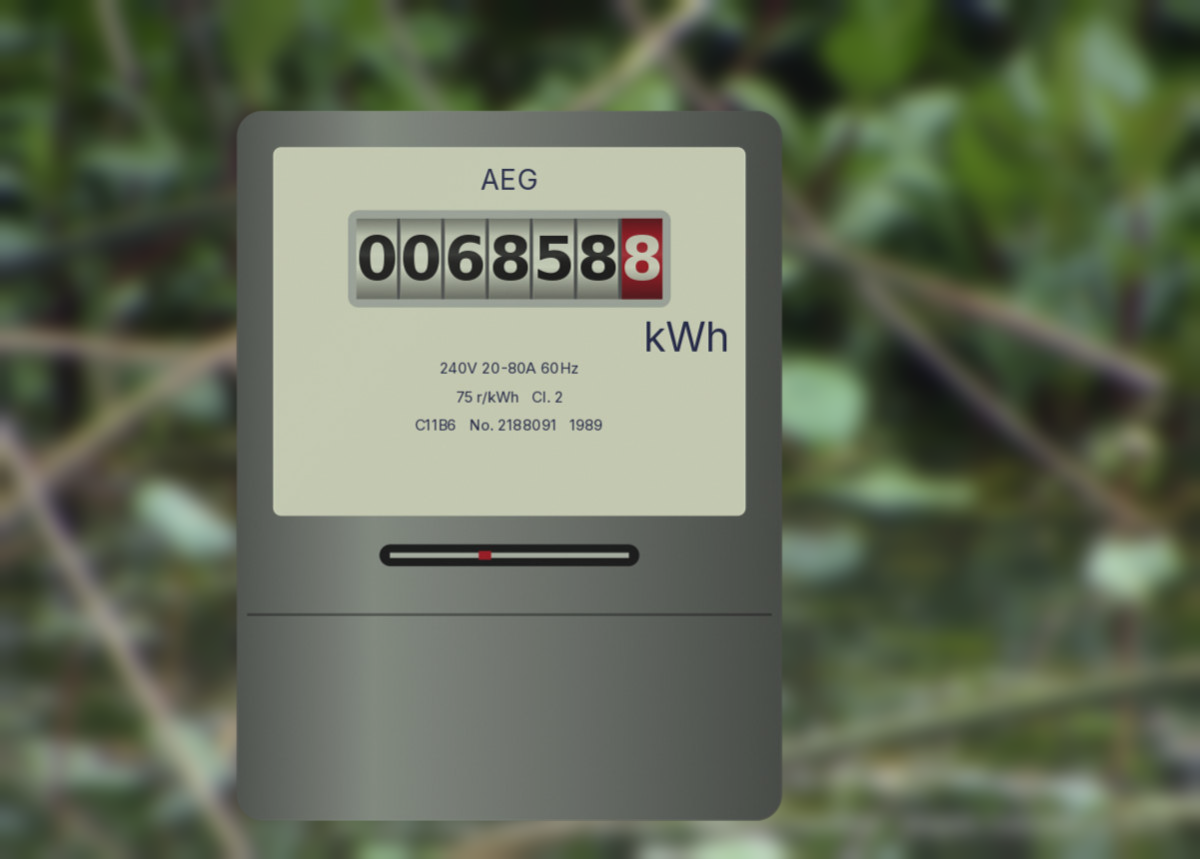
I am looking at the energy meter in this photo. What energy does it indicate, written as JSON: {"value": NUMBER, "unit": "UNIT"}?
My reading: {"value": 6858.8, "unit": "kWh"}
